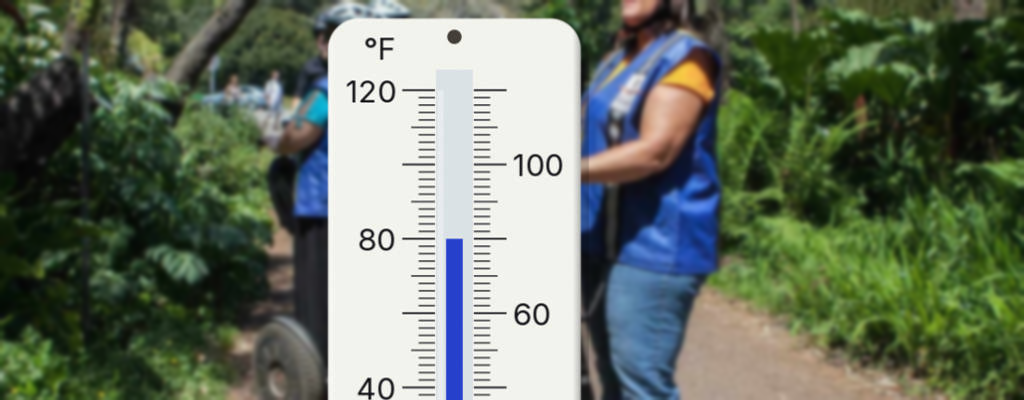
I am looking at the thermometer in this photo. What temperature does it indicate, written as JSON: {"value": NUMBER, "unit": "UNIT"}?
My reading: {"value": 80, "unit": "°F"}
